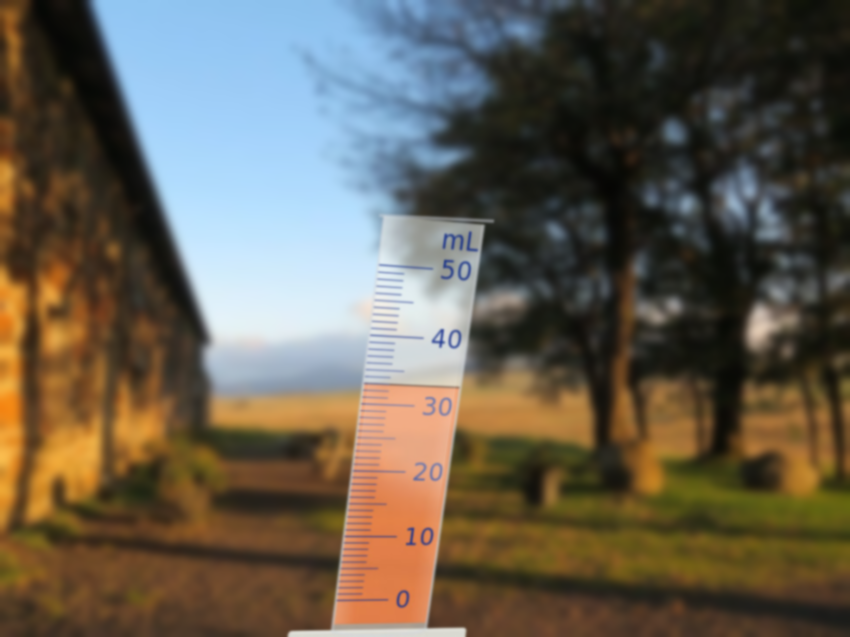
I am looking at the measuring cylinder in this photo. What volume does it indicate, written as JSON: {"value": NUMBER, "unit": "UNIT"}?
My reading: {"value": 33, "unit": "mL"}
